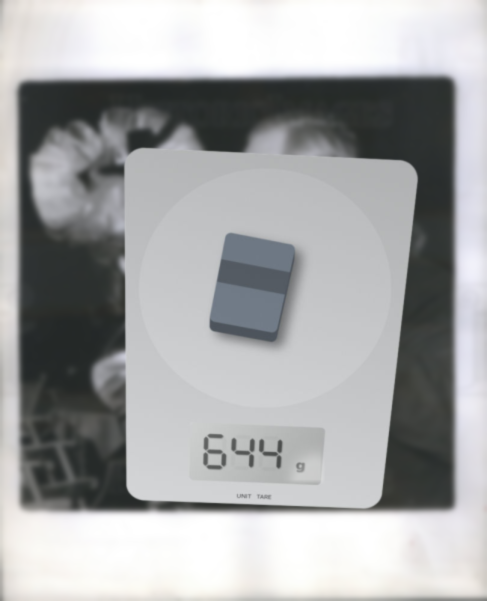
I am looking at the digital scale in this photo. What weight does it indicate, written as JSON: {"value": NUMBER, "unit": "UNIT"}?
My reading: {"value": 644, "unit": "g"}
